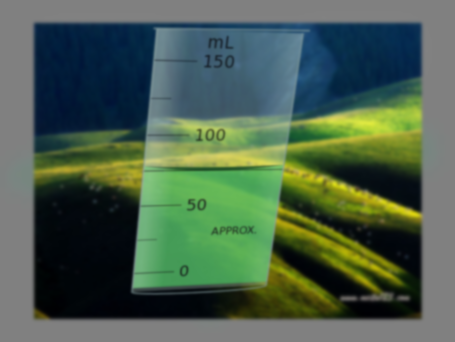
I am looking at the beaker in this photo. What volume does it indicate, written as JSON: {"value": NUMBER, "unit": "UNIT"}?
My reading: {"value": 75, "unit": "mL"}
